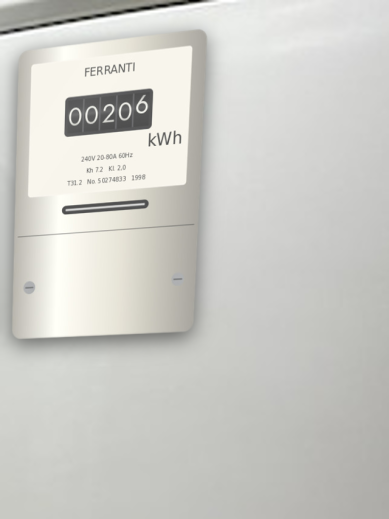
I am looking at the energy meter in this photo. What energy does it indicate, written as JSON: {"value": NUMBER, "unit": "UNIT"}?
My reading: {"value": 206, "unit": "kWh"}
